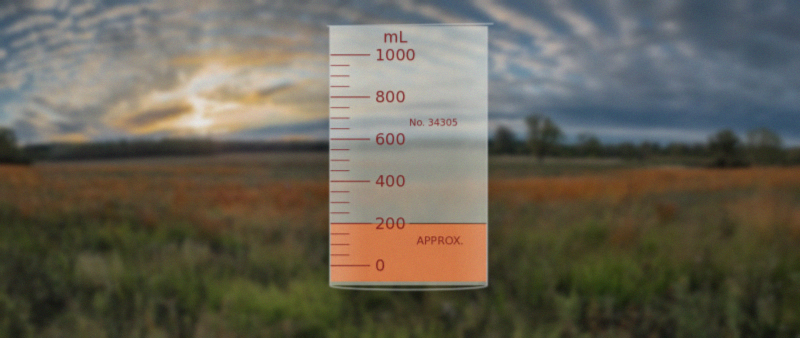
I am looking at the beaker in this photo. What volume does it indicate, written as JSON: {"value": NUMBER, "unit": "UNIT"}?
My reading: {"value": 200, "unit": "mL"}
